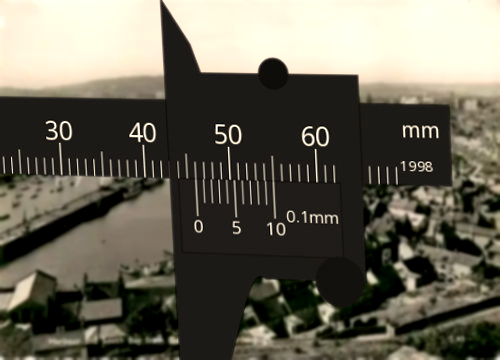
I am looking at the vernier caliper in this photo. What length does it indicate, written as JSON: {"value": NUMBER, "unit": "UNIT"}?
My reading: {"value": 46.0, "unit": "mm"}
